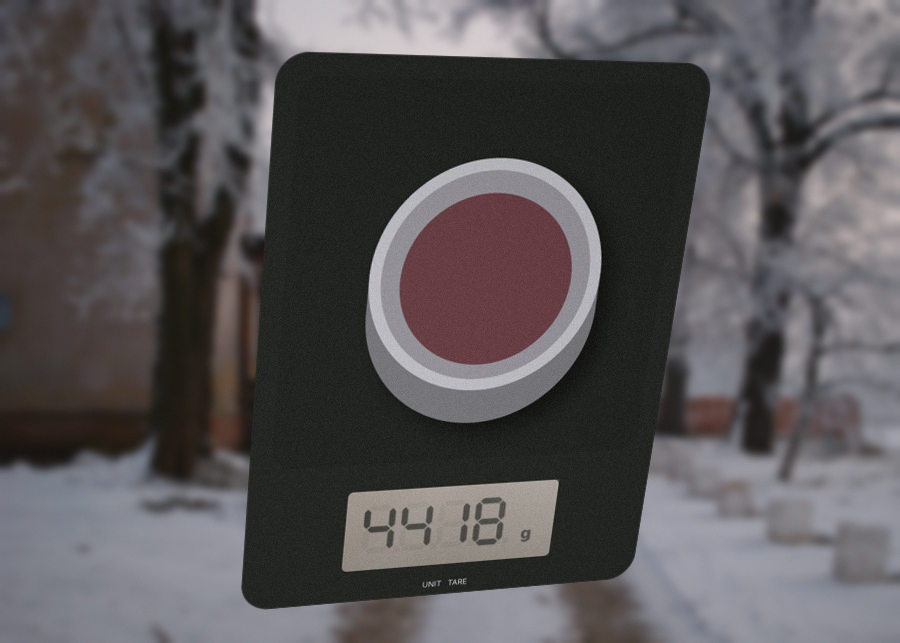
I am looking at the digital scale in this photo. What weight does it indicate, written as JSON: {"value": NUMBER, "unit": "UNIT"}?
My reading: {"value": 4418, "unit": "g"}
